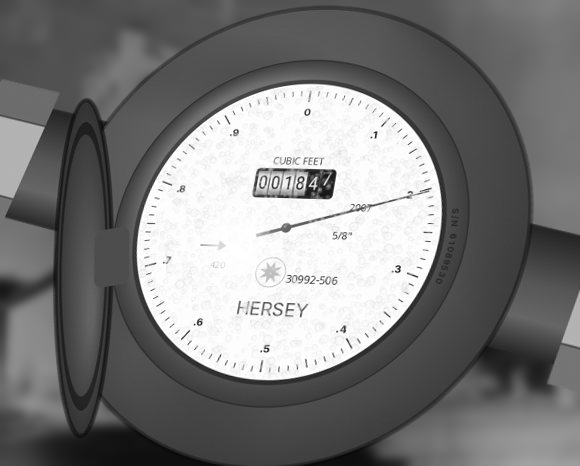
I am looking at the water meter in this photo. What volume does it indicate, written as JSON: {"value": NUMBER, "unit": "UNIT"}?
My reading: {"value": 1847.20, "unit": "ft³"}
